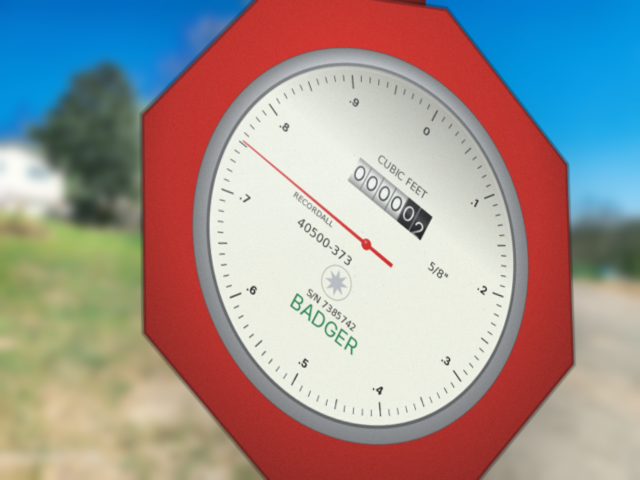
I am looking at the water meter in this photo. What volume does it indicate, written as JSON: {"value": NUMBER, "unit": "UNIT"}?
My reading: {"value": 1.75, "unit": "ft³"}
